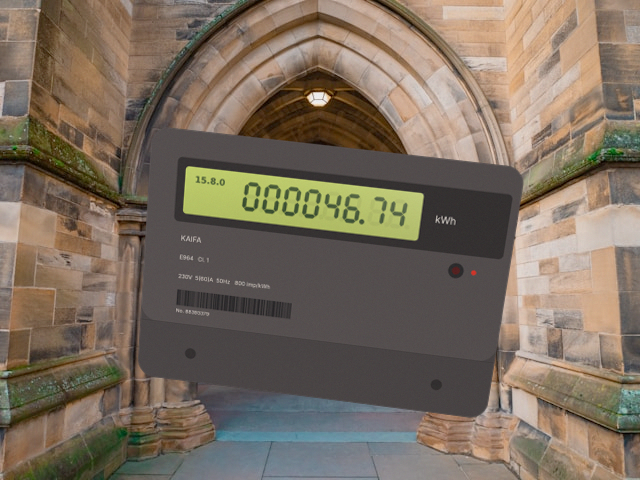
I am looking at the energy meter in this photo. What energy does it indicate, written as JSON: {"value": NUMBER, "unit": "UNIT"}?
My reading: {"value": 46.74, "unit": "kWh"}
